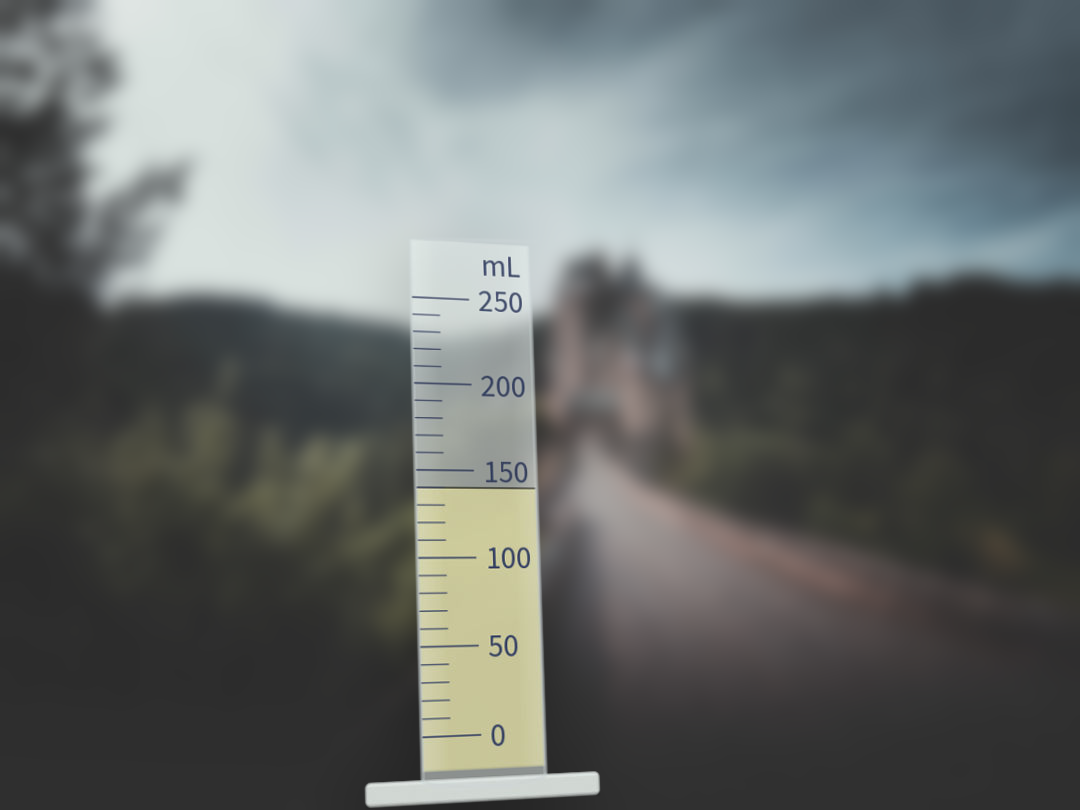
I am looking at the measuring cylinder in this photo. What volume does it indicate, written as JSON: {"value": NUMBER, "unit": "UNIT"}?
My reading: {"value": 140, "unit": "mL"}
